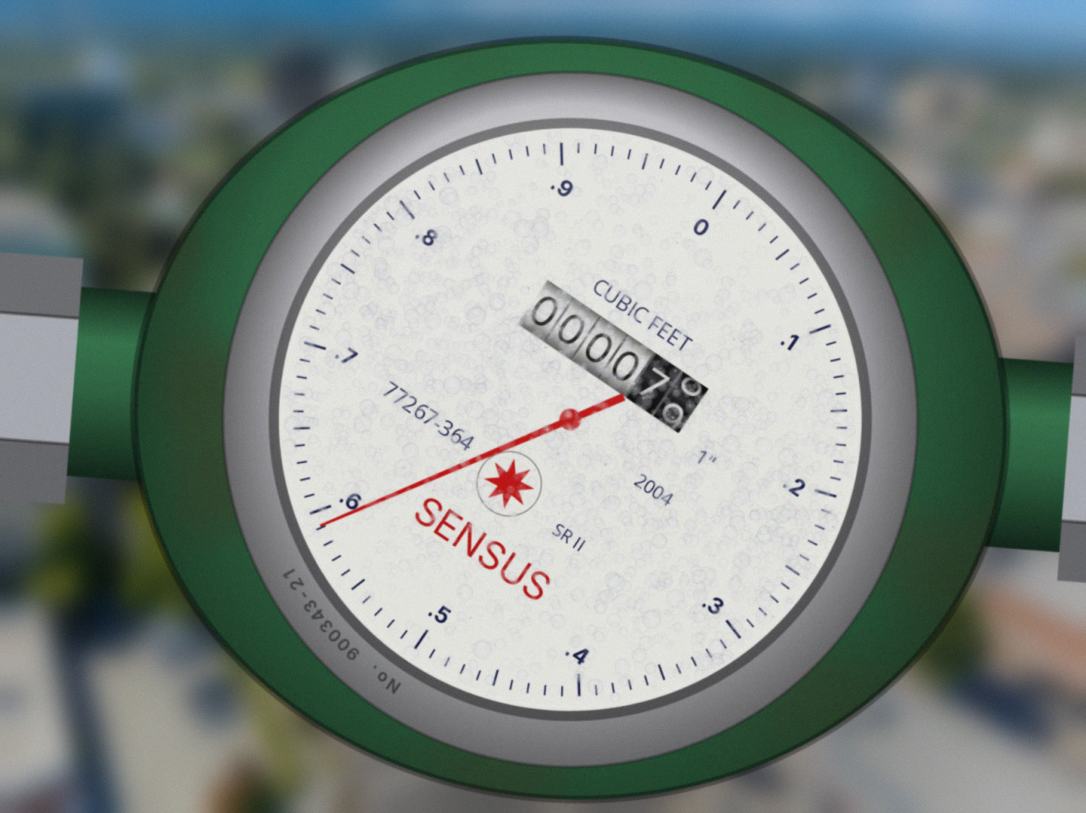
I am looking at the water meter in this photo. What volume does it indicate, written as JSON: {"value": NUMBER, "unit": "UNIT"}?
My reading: {"value": 78.59, "unit": "ft³"}
